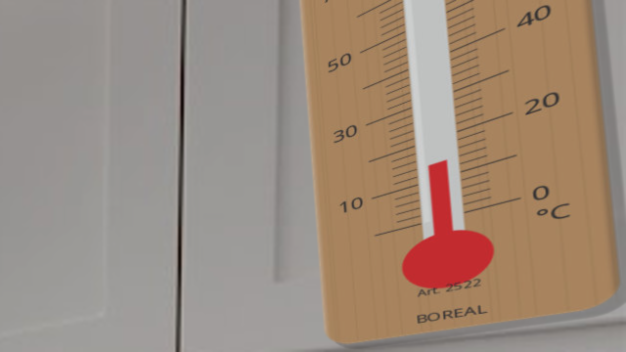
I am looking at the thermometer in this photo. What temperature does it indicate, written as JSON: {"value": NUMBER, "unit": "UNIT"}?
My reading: {"value": 14, "unit": "°C"}
